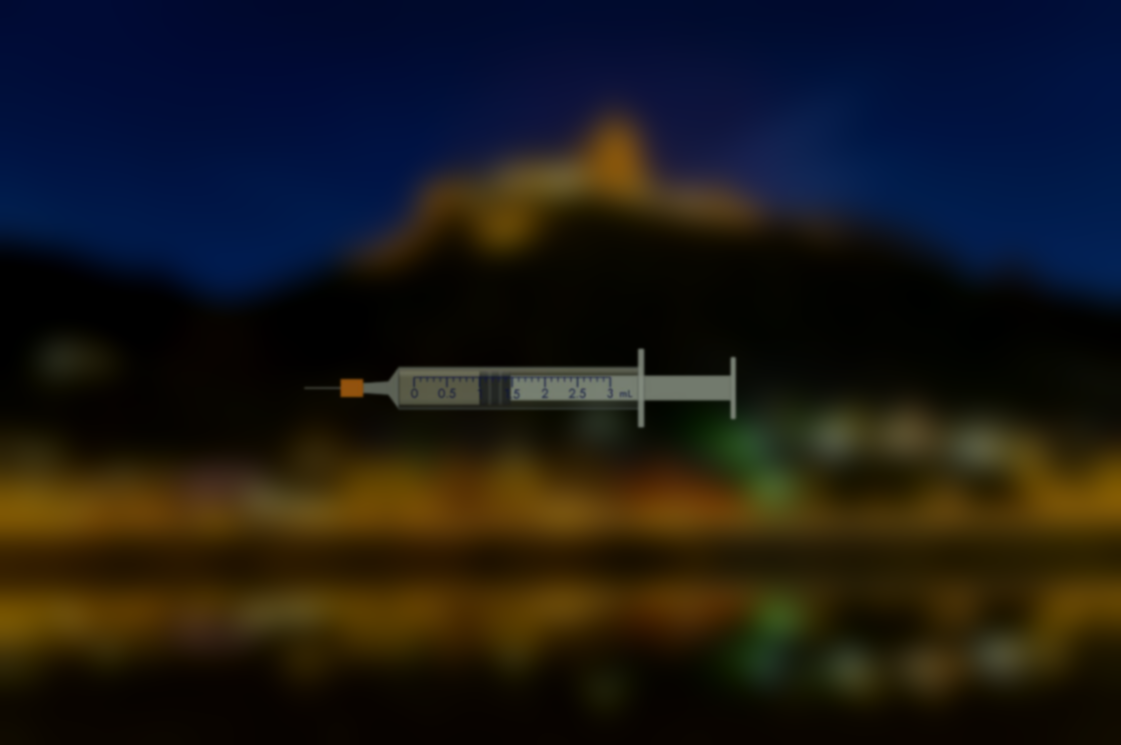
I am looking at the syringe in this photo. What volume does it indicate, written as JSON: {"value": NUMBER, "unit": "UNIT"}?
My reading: {"value": 1, "unit": "mL"}
